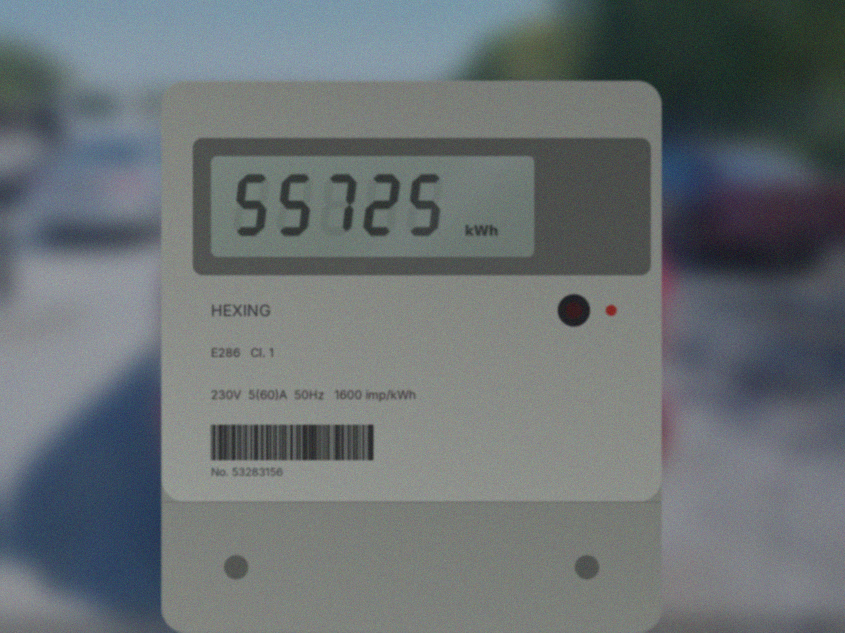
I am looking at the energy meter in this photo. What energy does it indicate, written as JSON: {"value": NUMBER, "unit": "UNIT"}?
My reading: {"value": 55725, "unit": "kWh"}
